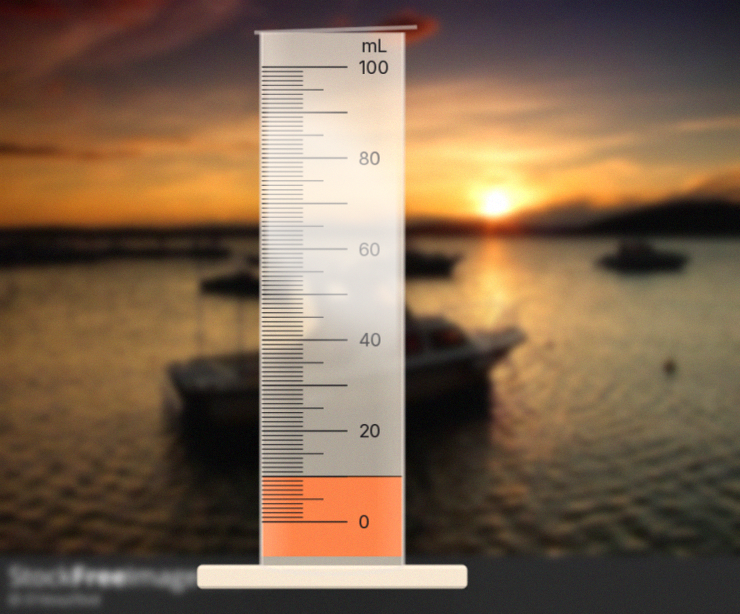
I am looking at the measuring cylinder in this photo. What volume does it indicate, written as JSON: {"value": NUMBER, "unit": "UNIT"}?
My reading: {"value": 10, "unit": "mL"}
